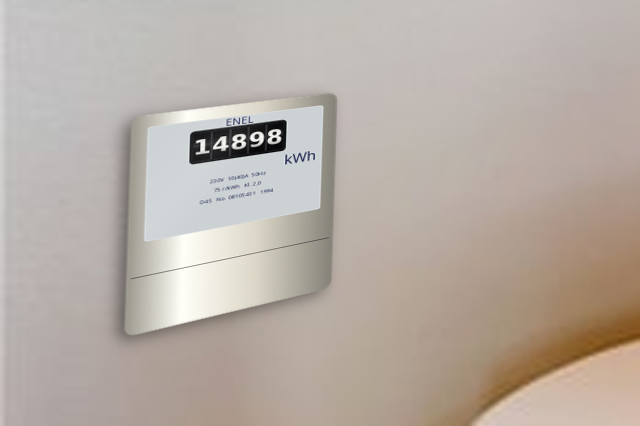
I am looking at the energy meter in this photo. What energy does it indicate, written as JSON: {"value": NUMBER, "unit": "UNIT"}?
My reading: {"value": 14898, "unit": "kWh"}
